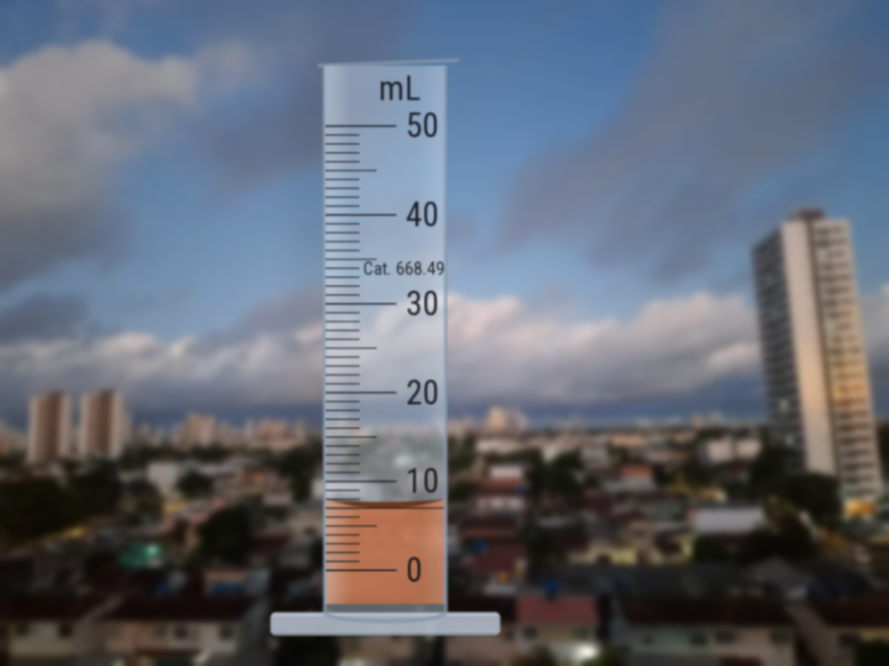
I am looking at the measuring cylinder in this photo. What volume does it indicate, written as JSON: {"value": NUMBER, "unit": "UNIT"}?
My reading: {"value": 7, "unit": "mL"}
